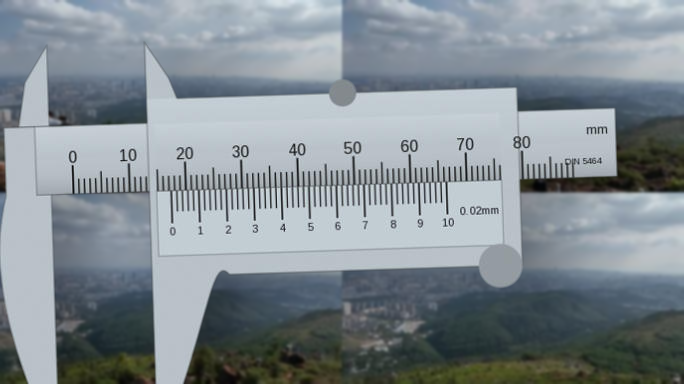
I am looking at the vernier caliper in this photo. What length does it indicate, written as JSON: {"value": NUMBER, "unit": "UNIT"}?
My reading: {"value": 17.4, "unit": "mm"}
